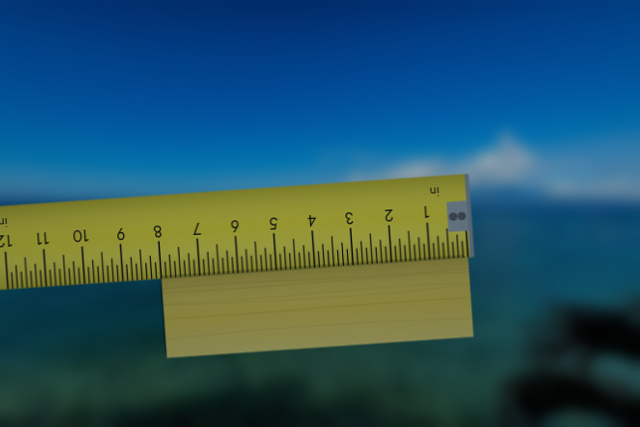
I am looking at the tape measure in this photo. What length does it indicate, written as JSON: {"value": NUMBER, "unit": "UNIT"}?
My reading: {"value": 8, "unit": "in"}
